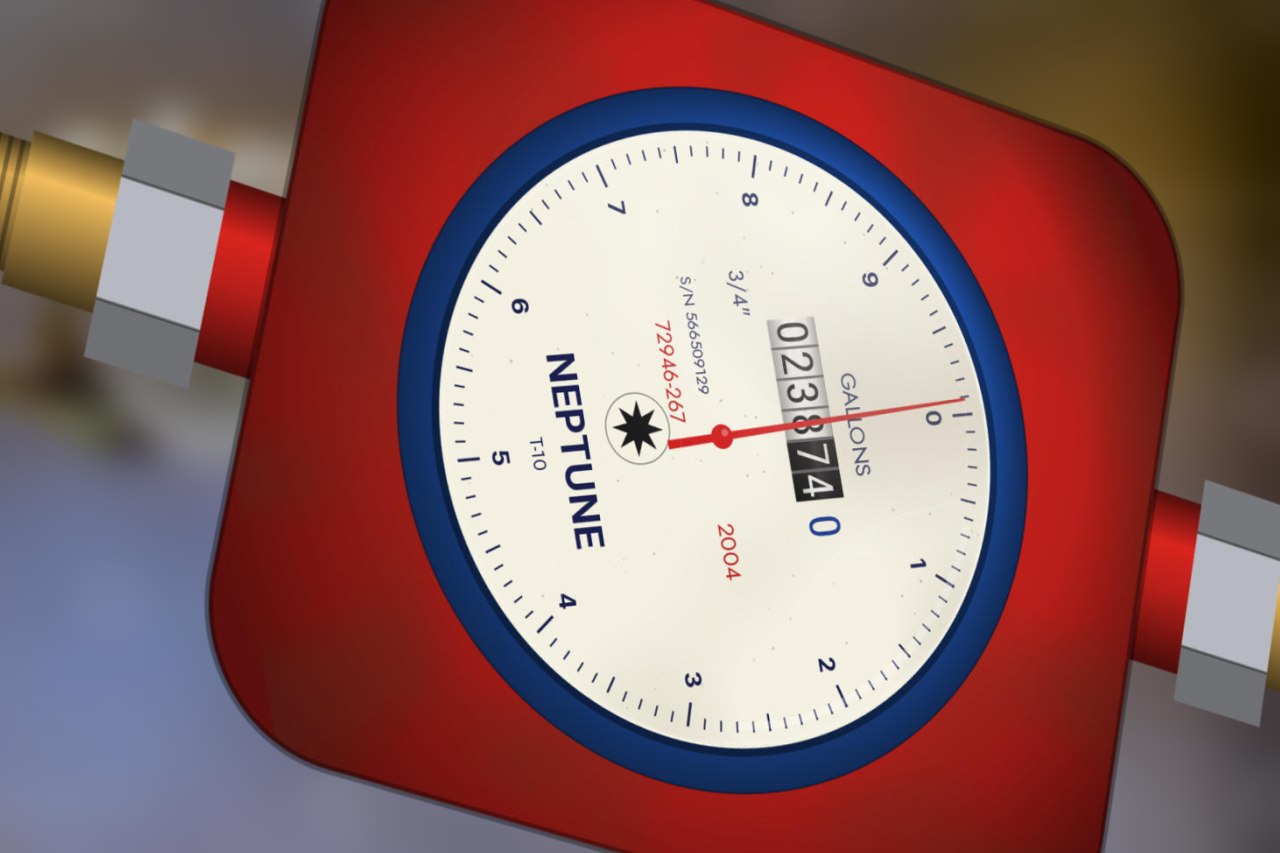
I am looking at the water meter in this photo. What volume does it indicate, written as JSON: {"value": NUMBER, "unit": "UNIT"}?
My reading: {"value": 238739.9, "unit": "gal"}
